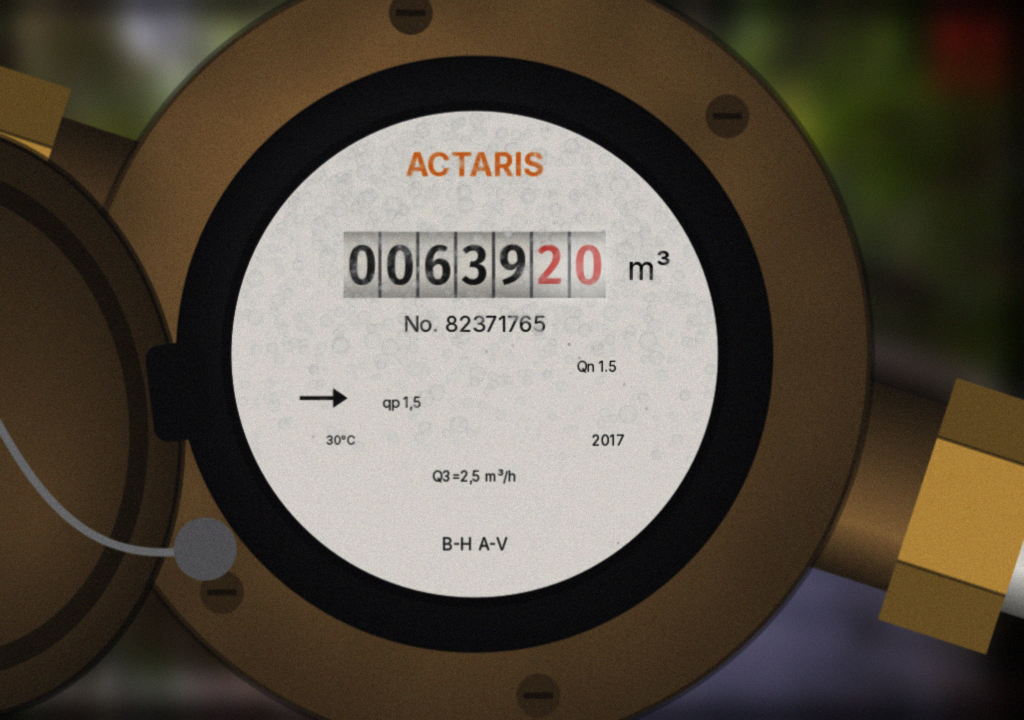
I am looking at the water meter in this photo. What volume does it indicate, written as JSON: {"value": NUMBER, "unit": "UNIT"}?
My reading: {"value": 639.20, "unit": "m³"}
